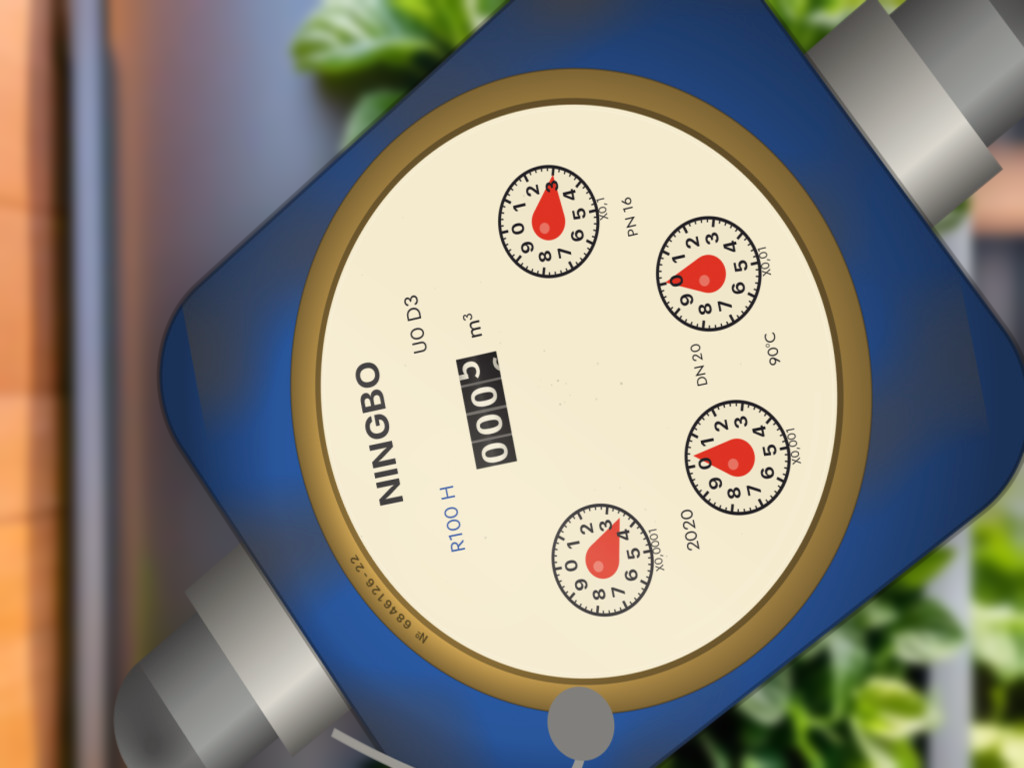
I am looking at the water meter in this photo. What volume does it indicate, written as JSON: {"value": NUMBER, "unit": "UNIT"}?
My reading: {"value": 5.3003, "unit": "m³"}
